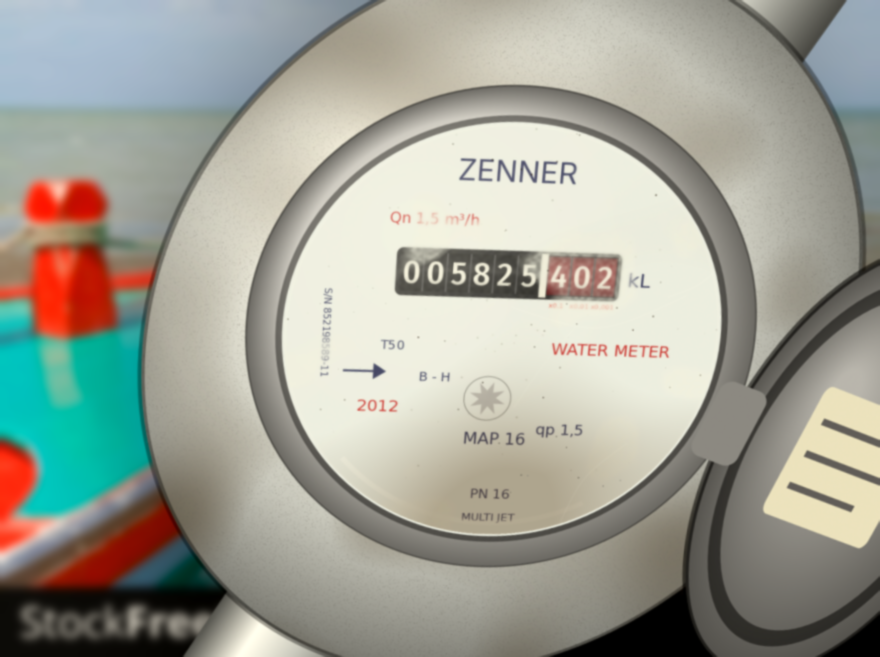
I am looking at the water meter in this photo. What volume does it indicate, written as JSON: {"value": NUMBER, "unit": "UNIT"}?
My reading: {"value": 5825.402, "unit": "kL"}
